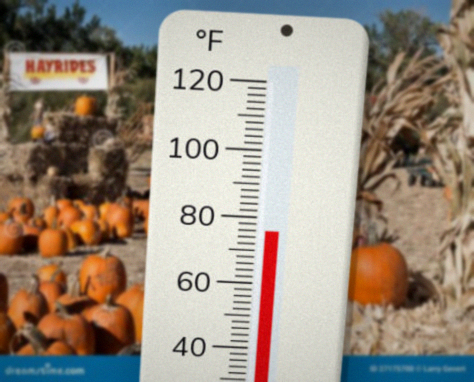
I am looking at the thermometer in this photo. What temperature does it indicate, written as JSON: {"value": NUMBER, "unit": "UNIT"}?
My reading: {"value": 76, "unit": "°F"}
